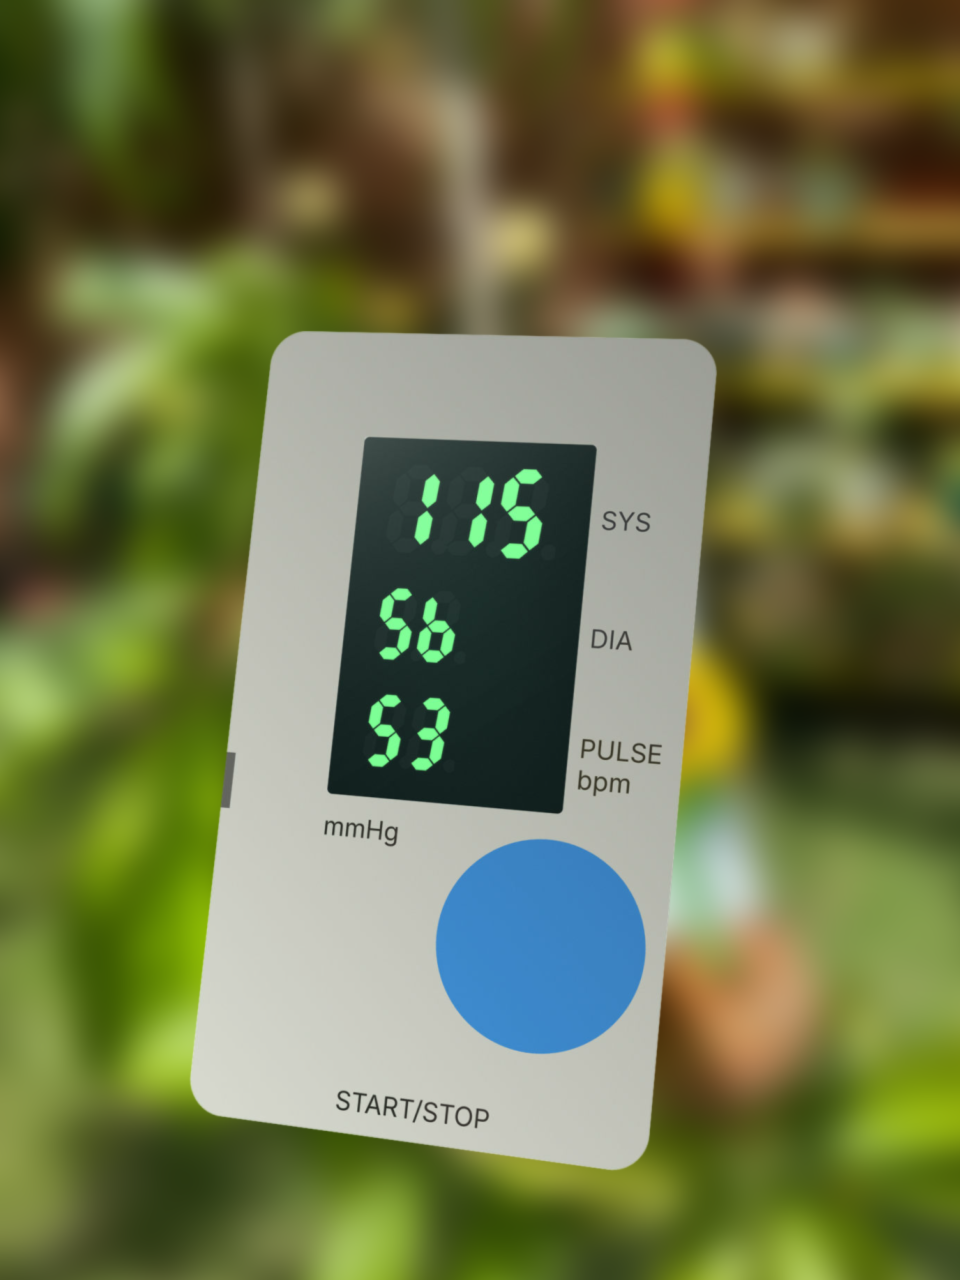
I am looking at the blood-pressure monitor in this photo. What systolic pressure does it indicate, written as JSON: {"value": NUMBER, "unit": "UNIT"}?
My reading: {"value": 115, "unit": "mmHg"}
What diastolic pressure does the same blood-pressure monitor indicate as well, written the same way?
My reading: {"value": 56, "unit": "mmHg"}
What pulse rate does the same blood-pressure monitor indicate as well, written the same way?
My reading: {"value": 53, "unit": "bpm"}
